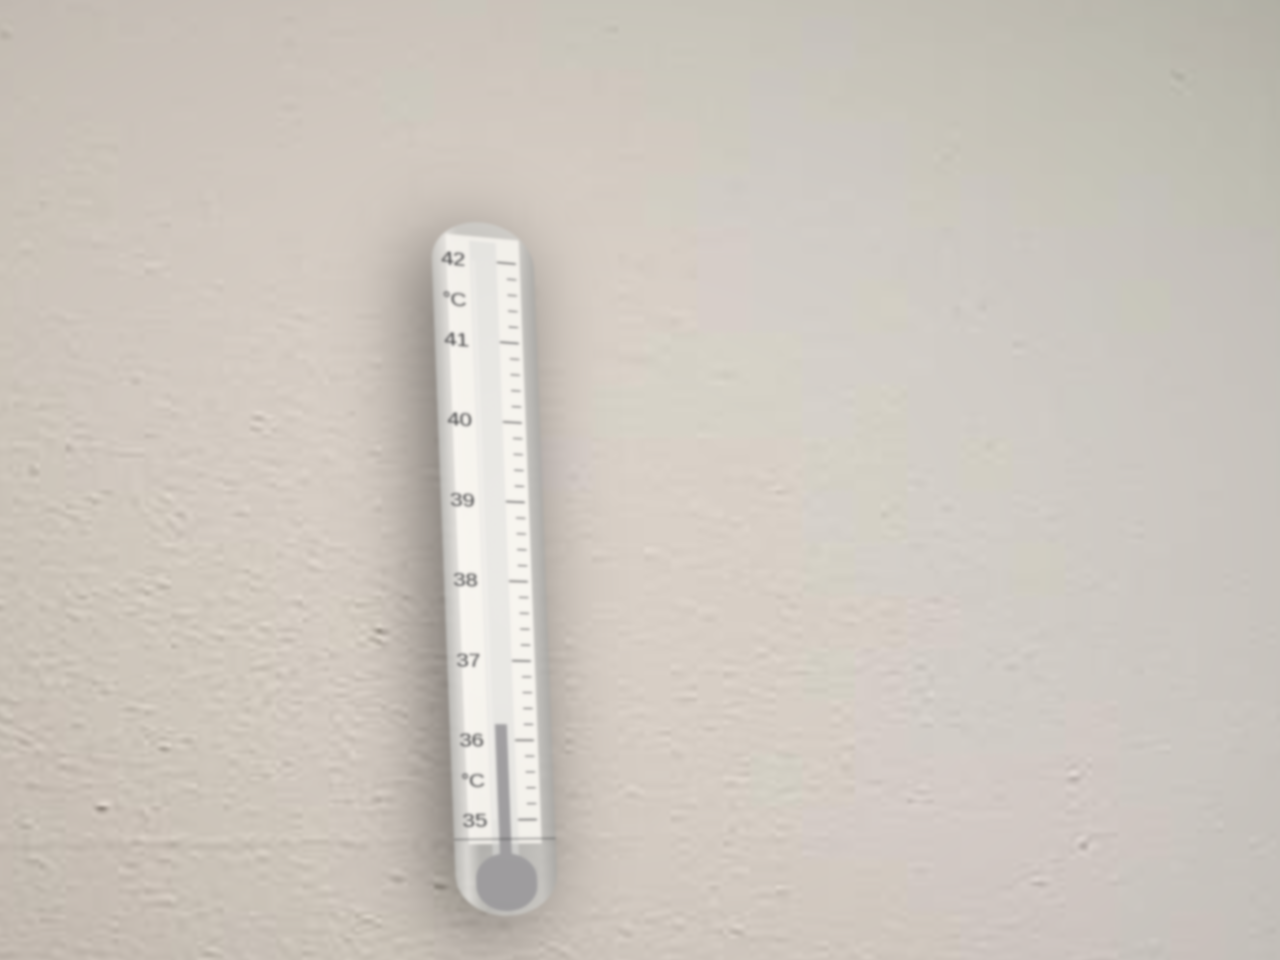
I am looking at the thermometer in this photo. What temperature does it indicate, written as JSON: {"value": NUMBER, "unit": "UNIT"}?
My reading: {"value": 36.2, "unit": "°C"}
